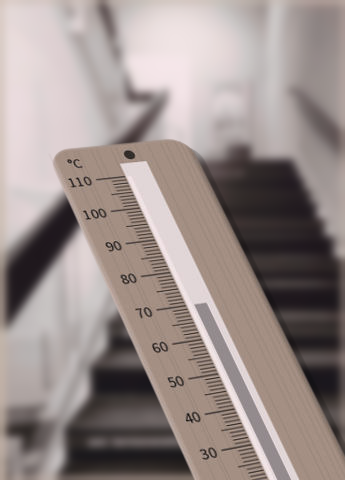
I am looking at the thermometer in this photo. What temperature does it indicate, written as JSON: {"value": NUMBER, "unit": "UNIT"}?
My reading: {"value": 70, "unit": "°C"}
